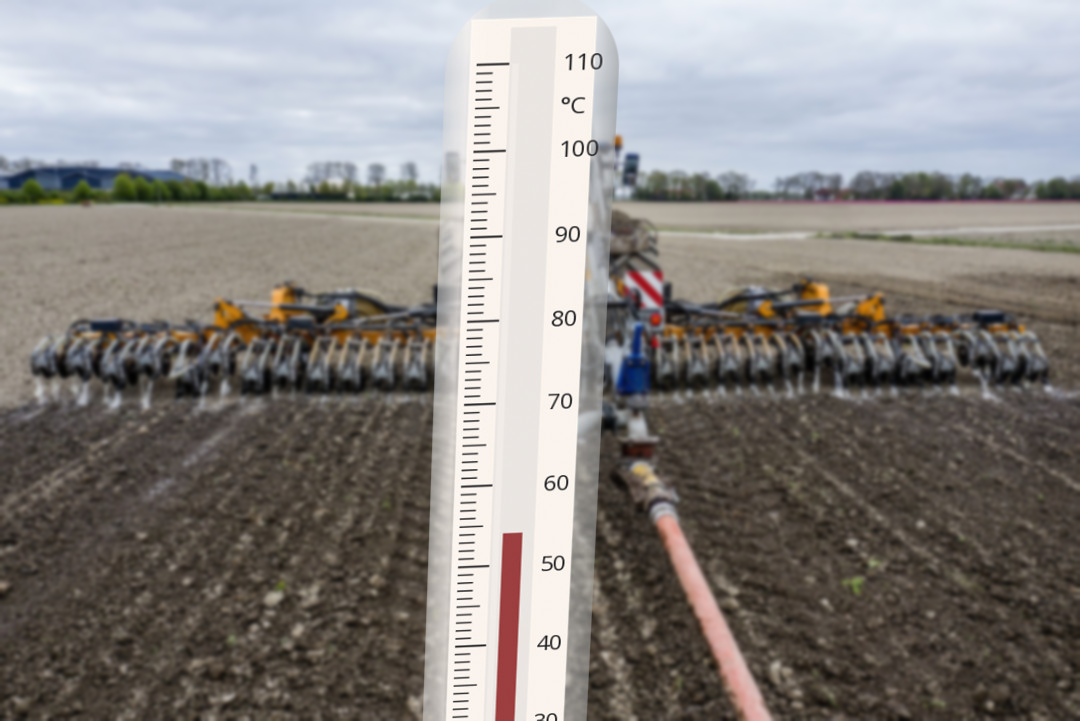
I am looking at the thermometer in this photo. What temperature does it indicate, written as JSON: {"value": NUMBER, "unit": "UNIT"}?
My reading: {"value": 54, "unit": "°C"}
